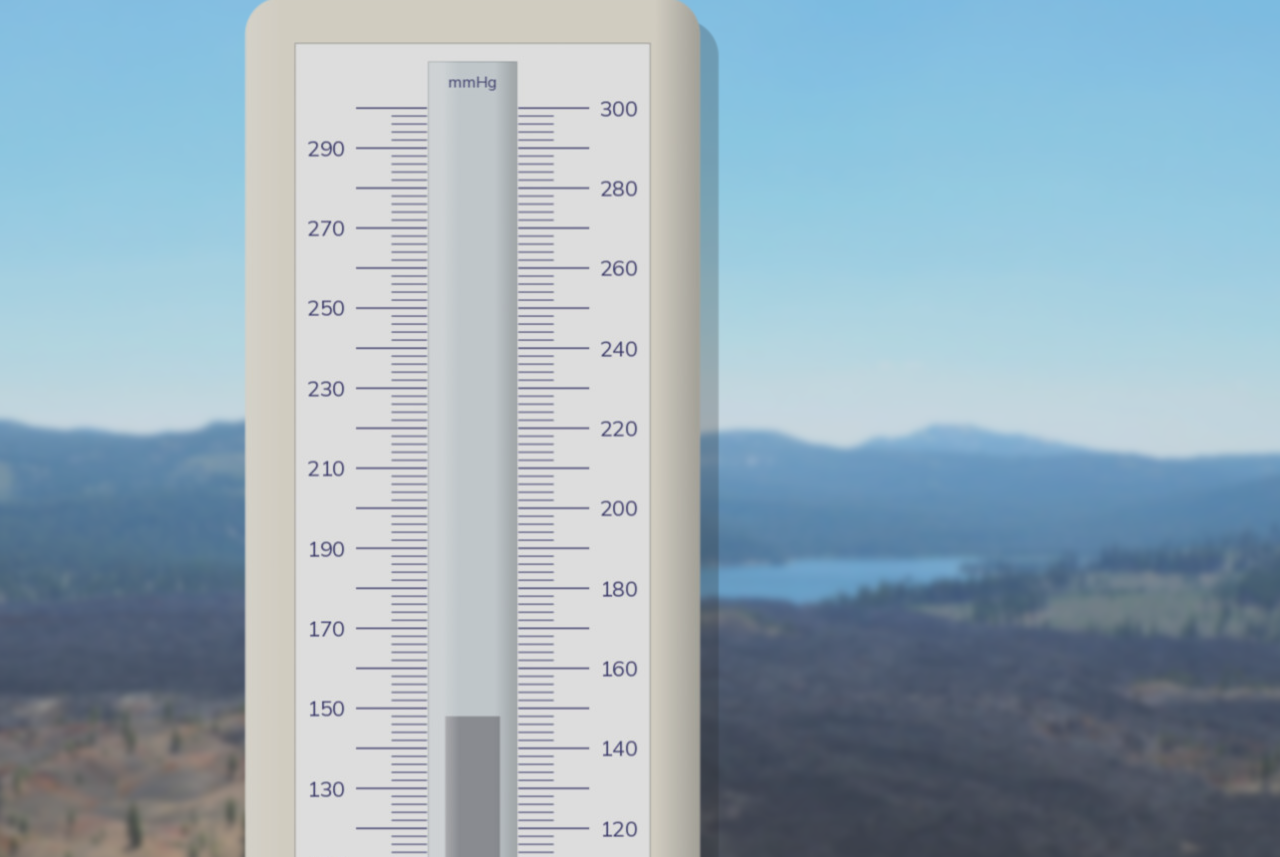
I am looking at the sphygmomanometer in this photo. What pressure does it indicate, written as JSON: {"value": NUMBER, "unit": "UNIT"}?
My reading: {"value": 148, "unit": "mmHg"}
